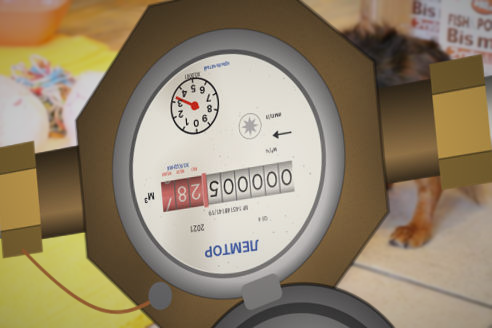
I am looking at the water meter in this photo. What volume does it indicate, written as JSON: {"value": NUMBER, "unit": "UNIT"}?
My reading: {"value": 5.2873, "unit": "m³"}
